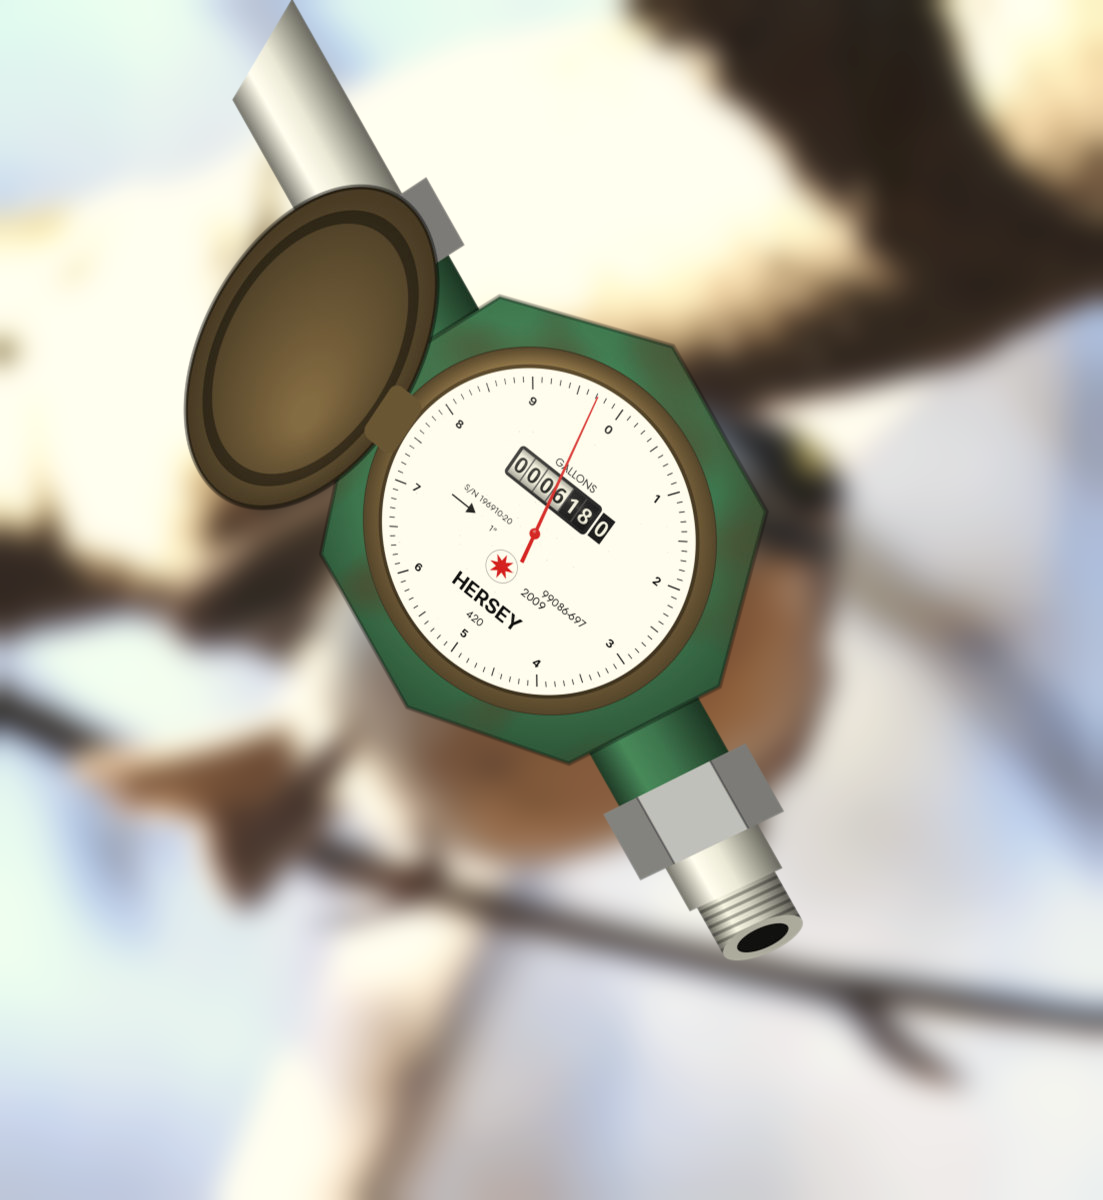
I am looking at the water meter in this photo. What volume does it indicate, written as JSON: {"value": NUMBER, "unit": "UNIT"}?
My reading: {"value": 6179.7, "unit": "gal"}
